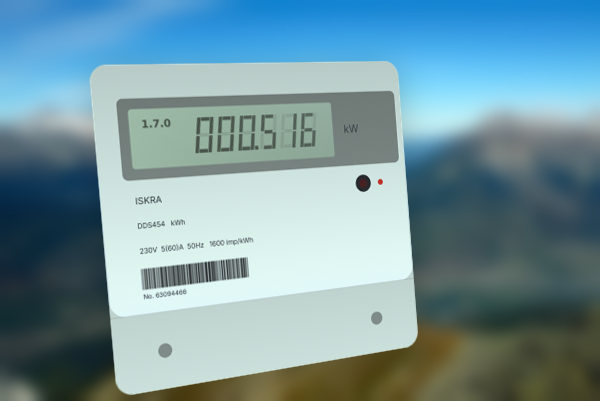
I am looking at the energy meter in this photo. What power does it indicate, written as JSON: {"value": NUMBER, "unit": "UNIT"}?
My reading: {"value": 0.516, "unit": "kW"}
